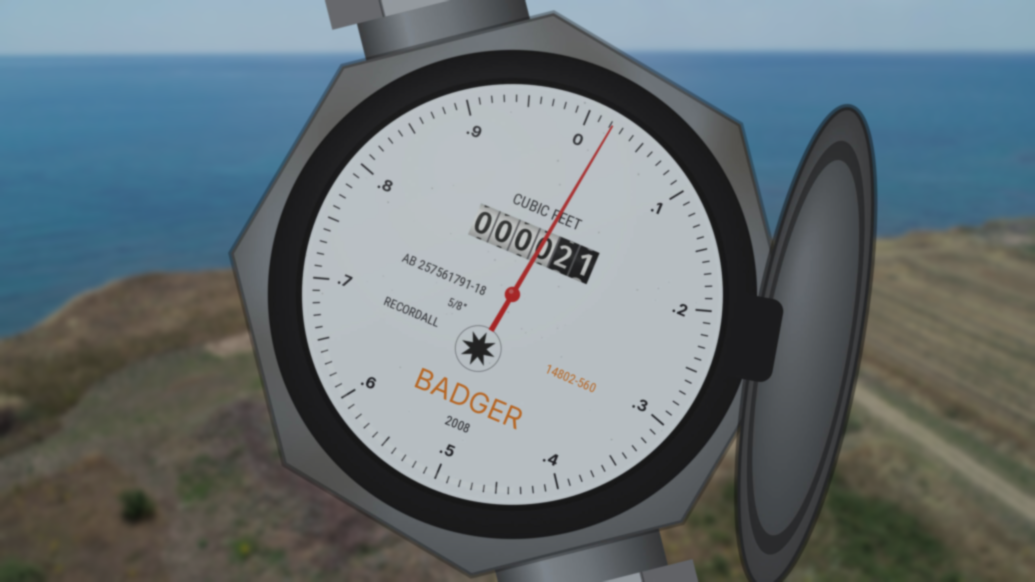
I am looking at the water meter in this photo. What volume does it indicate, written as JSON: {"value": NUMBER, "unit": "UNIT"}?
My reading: {"value": 21.02, "unit": "ft³"}
